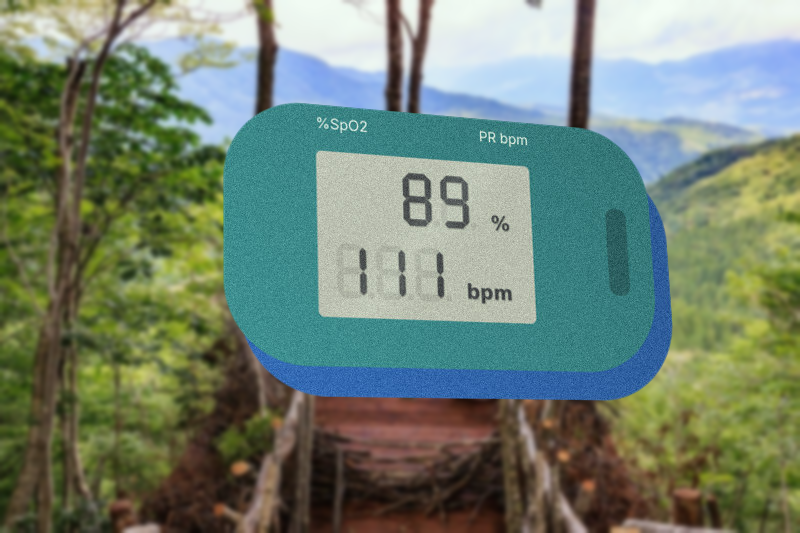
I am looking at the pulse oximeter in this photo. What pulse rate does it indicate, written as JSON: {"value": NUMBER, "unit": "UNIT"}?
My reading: {"value": 111, "unit": "bpm"}
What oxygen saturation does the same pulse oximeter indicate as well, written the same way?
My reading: {"value": 89, "unit": "%"}
